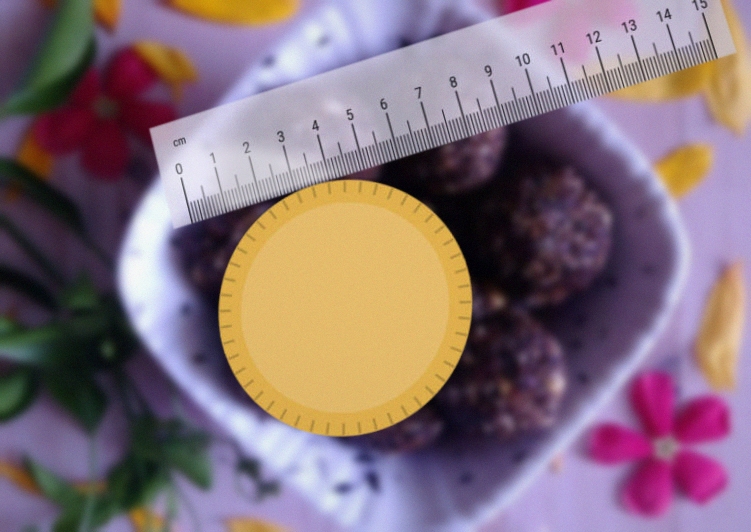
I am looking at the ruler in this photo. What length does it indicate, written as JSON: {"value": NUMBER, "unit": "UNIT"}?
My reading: {"value": 7, "unit": "cm"}
